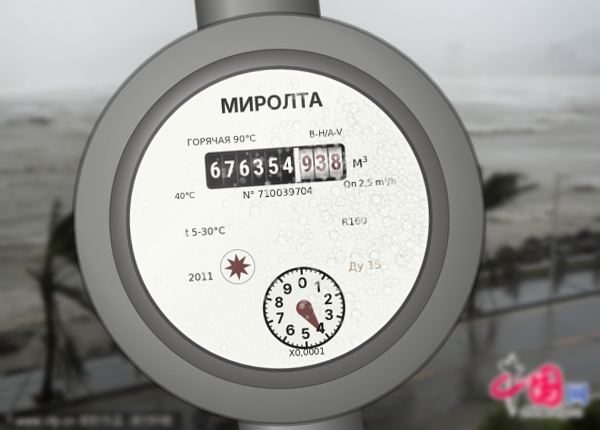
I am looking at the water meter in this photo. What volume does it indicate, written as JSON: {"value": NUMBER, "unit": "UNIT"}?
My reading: {"value": 676354.9384, "unit": "m³"}
